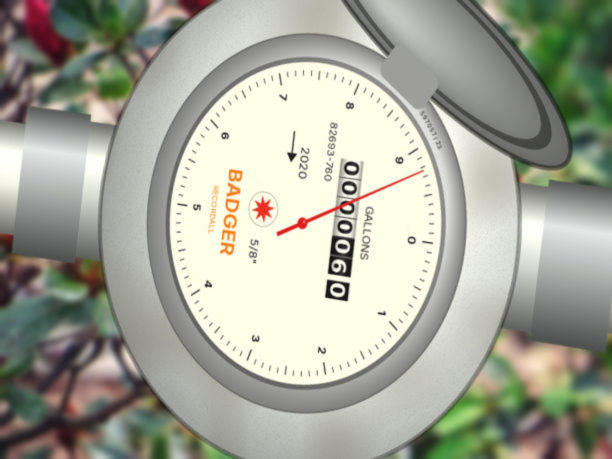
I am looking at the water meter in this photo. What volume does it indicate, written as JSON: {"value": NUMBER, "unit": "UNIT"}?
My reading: {"value": 59.2, "unit": "gal"}
